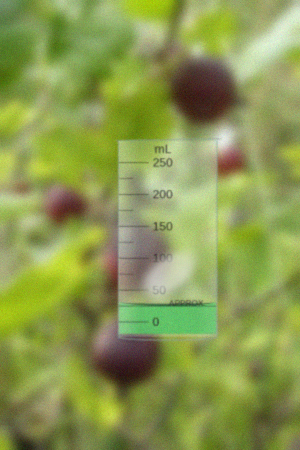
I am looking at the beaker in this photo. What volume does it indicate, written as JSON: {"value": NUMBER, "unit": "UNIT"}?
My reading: {"value": 25, "unit": "mL"}
